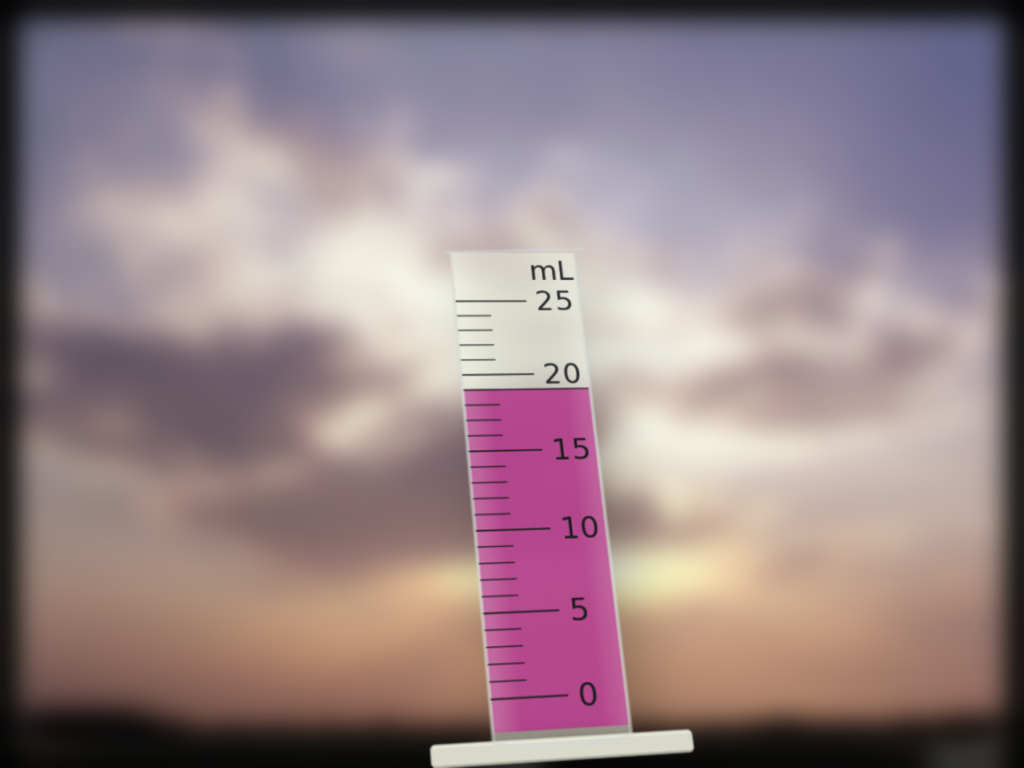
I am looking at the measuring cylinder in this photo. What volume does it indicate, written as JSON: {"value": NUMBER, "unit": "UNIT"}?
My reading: {"value": 19, "unit": "mL"}
